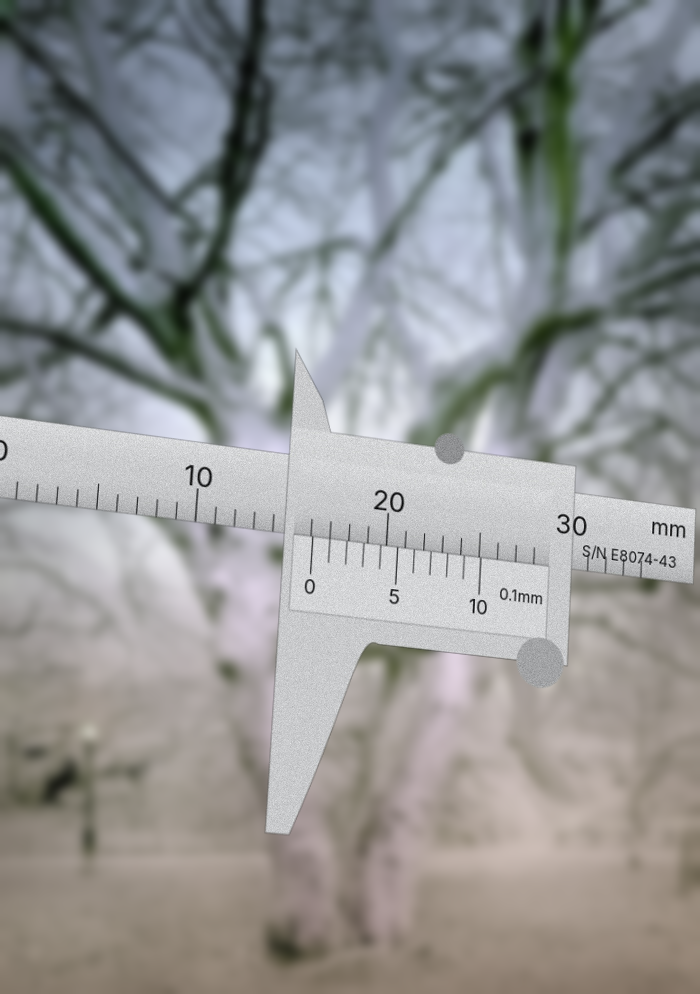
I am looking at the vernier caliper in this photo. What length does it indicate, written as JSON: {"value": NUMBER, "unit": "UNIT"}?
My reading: {"value": 16.1, "unit": "mm"}
